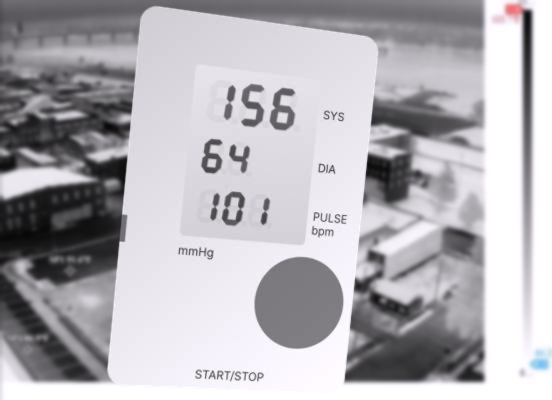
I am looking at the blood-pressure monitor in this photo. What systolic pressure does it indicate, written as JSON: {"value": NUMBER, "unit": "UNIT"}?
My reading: {"value": 156, "unit": "mmHg"}
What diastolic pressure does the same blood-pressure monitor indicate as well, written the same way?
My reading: {"value": 64, "unit": "mmHg"}
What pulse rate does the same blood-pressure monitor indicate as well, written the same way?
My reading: {"value": 101, "unit": "bpm"}
